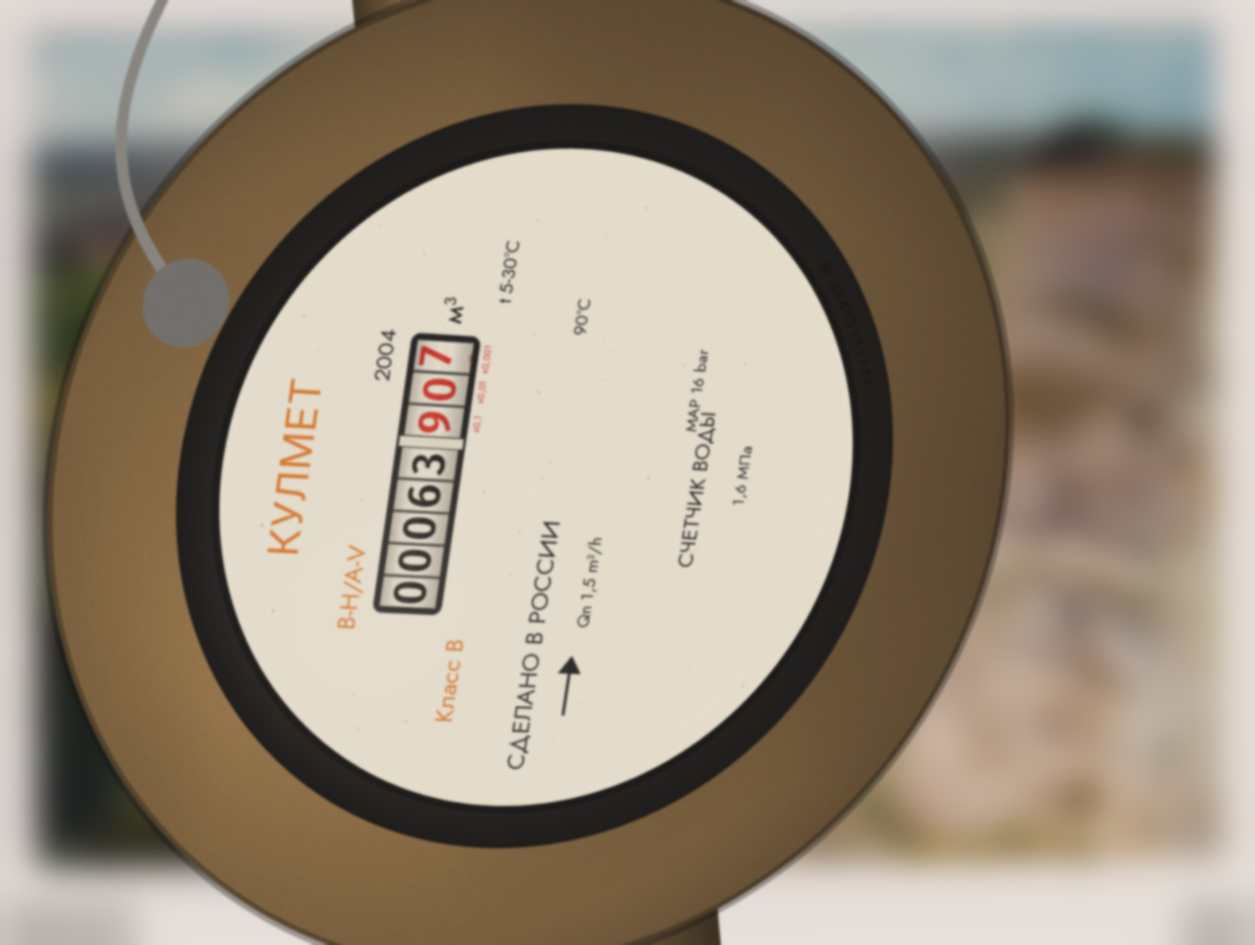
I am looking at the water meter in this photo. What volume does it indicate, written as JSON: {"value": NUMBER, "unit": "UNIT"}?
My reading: {"value": 63.907, "unit": "m³"}
